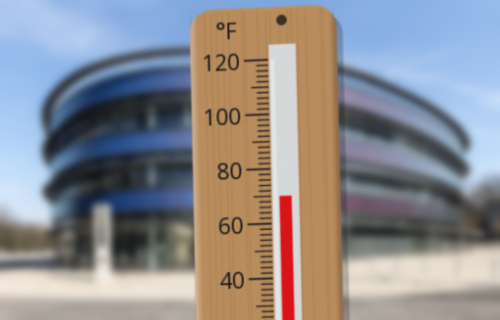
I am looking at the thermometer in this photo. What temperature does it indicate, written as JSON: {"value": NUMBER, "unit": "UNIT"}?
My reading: {"value": 70, "unit": "°F"}
